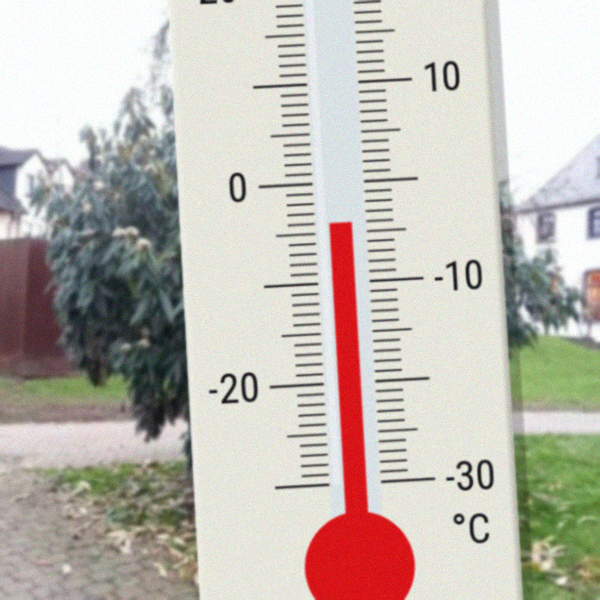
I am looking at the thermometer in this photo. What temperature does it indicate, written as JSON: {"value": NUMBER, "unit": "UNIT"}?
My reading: {"value": -4, "unit": "°C"}
